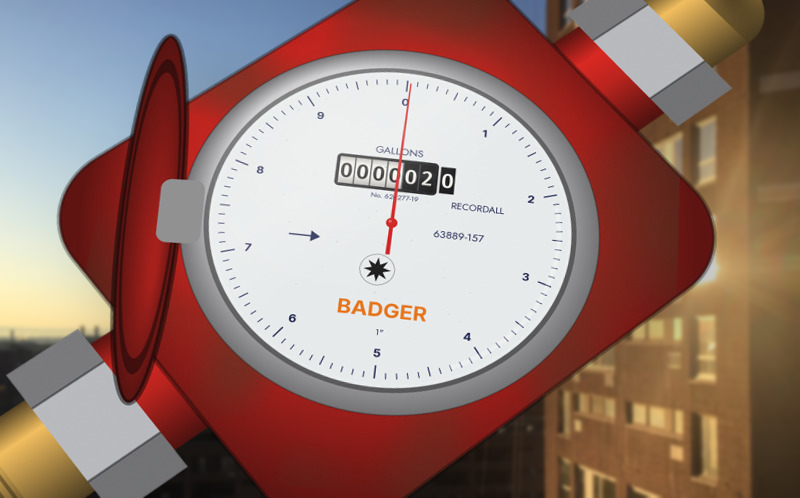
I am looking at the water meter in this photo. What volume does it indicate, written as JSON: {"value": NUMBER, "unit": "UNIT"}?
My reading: {"value": 20.0, "unit": "gal"}
